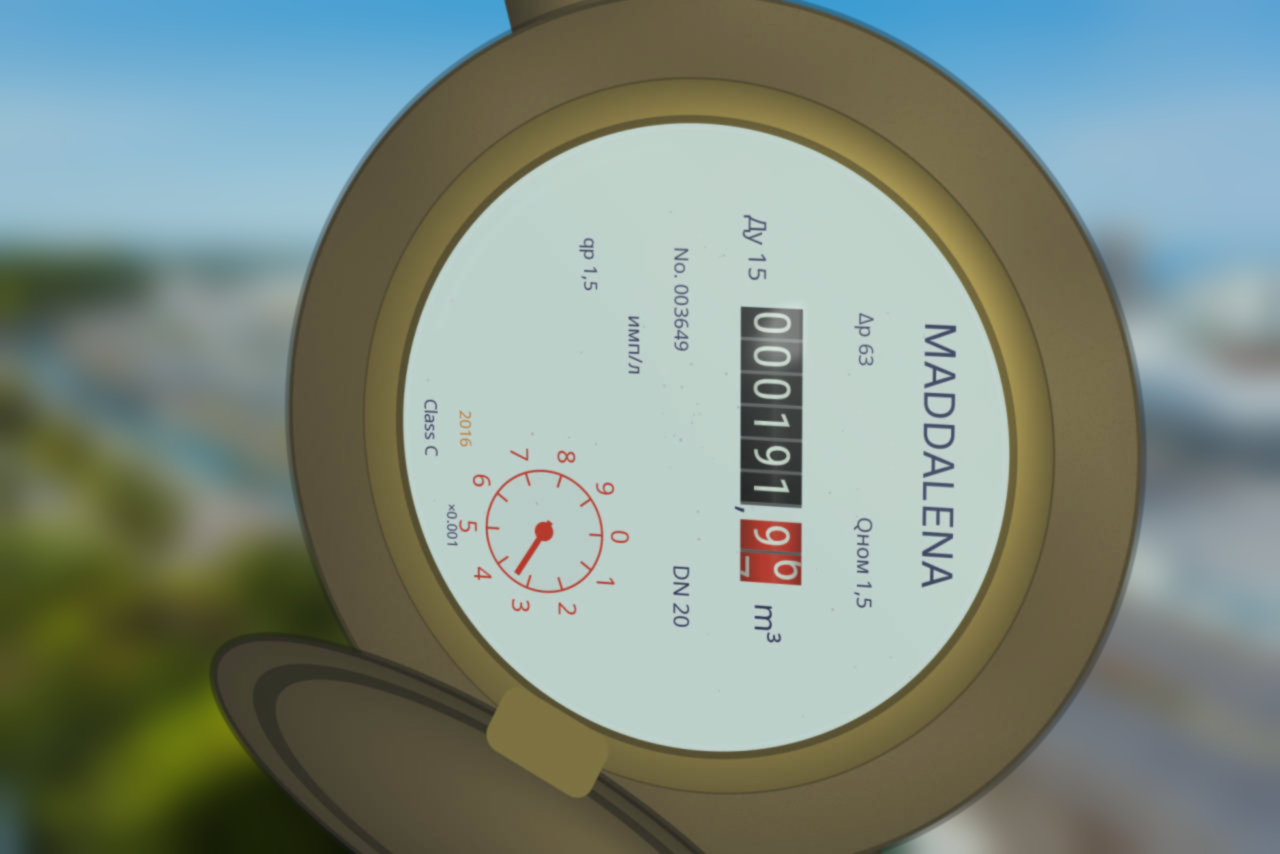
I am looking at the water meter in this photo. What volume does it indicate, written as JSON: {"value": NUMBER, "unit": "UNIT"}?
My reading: {"value": 191.963, "unit": "m³"}
